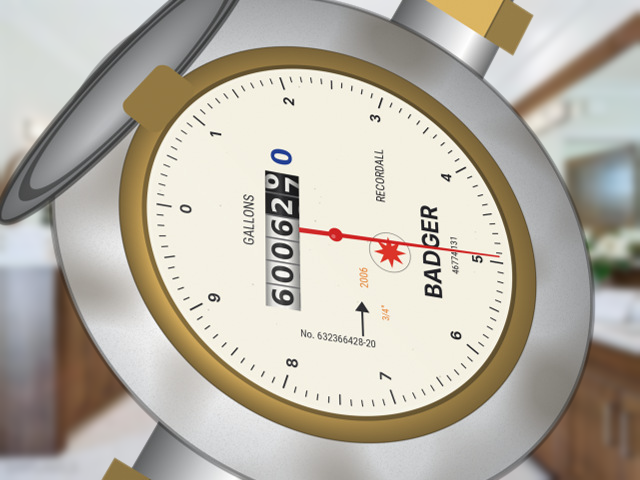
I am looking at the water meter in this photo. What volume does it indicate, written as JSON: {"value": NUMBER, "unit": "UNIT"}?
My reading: {"value": 6006264.9, "unit": "gal"}
